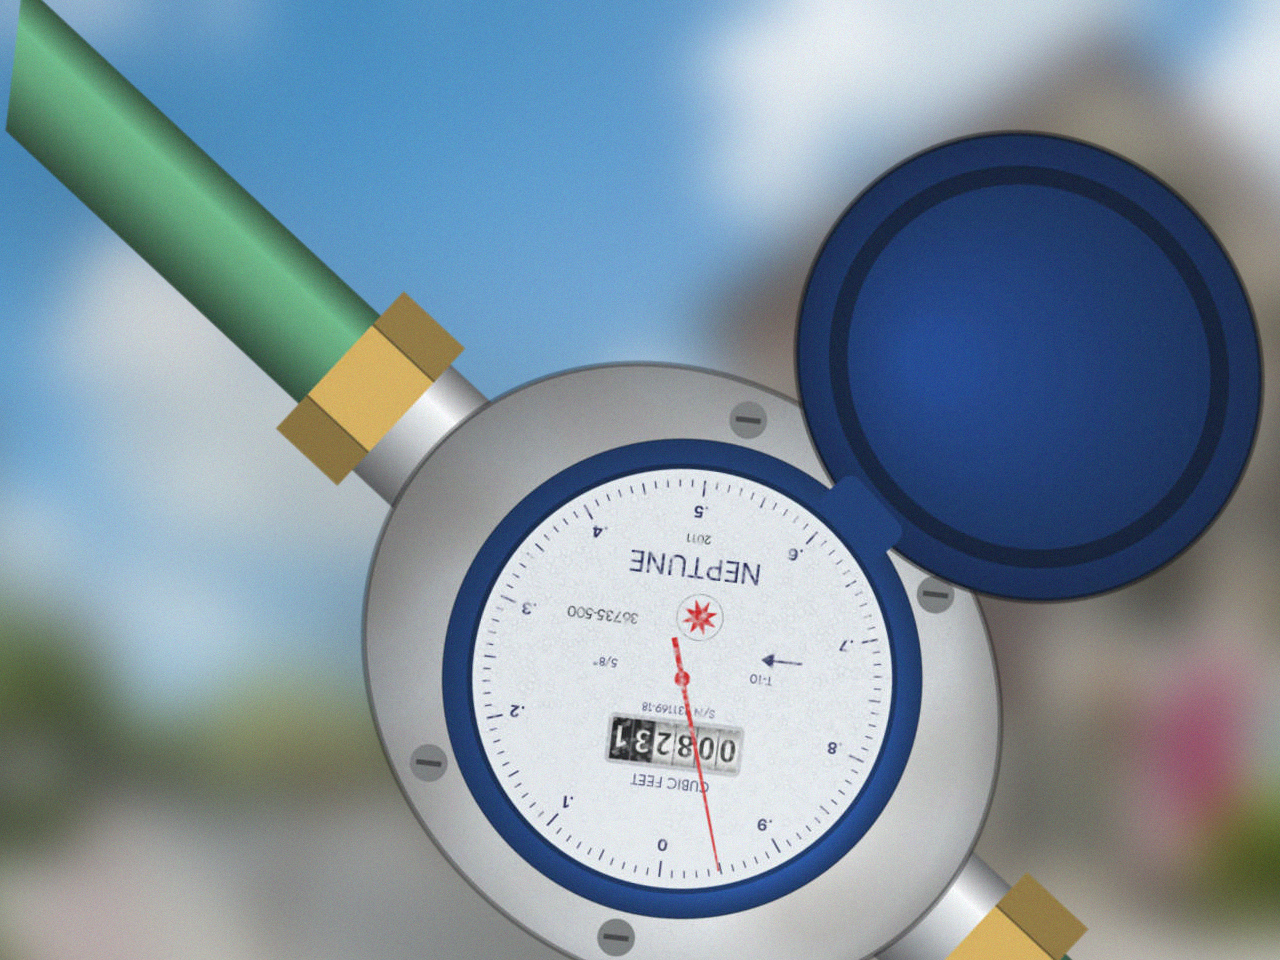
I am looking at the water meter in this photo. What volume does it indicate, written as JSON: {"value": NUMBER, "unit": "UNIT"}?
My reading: {"value": 8230.95, "unit": "ft³"}
